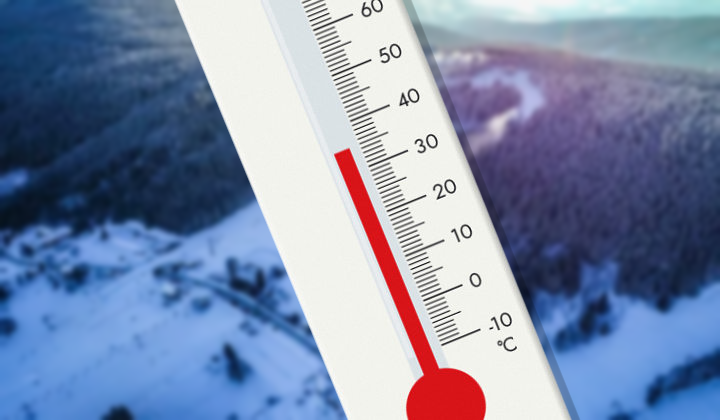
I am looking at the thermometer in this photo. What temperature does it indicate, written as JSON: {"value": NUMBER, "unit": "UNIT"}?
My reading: {"value": 35, "unit": "°C"}
